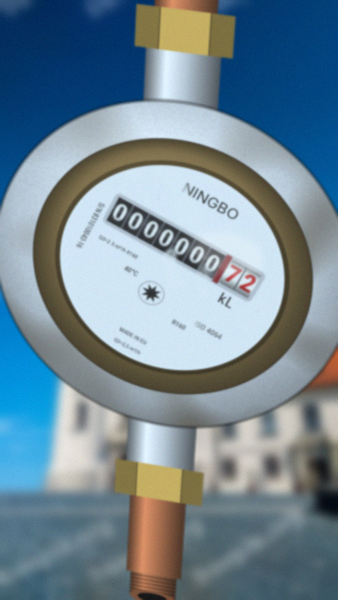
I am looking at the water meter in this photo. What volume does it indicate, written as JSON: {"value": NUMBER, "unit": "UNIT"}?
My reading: {"value": 0.72, "unit": "kL"}
